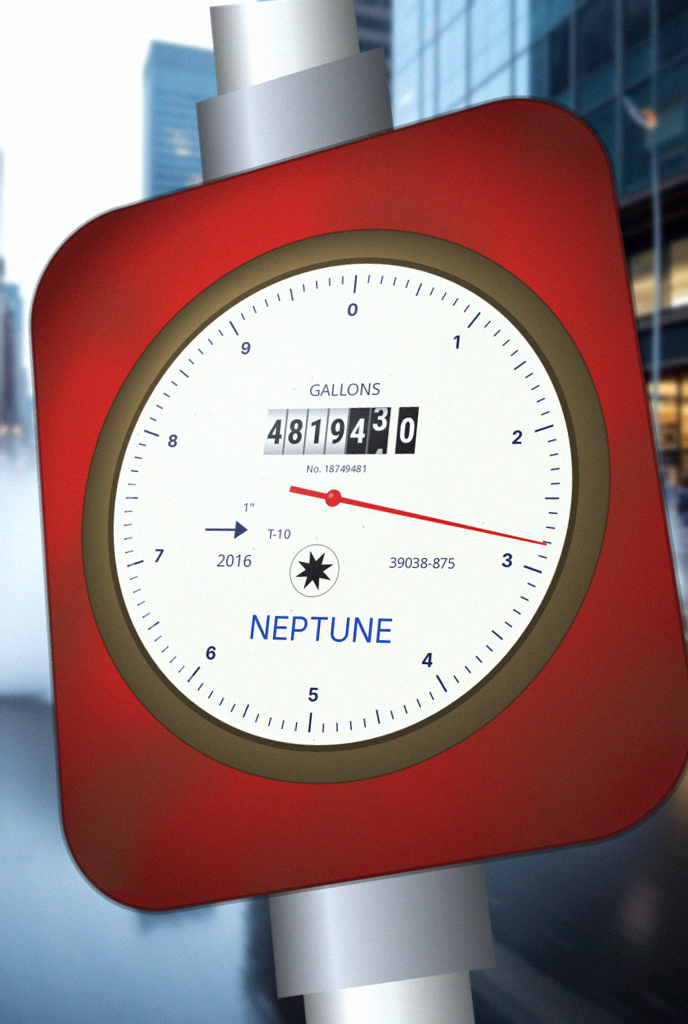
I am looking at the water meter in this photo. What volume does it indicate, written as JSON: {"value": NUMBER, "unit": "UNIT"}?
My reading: {"value": 4819432.8, "unit": "gal"}
